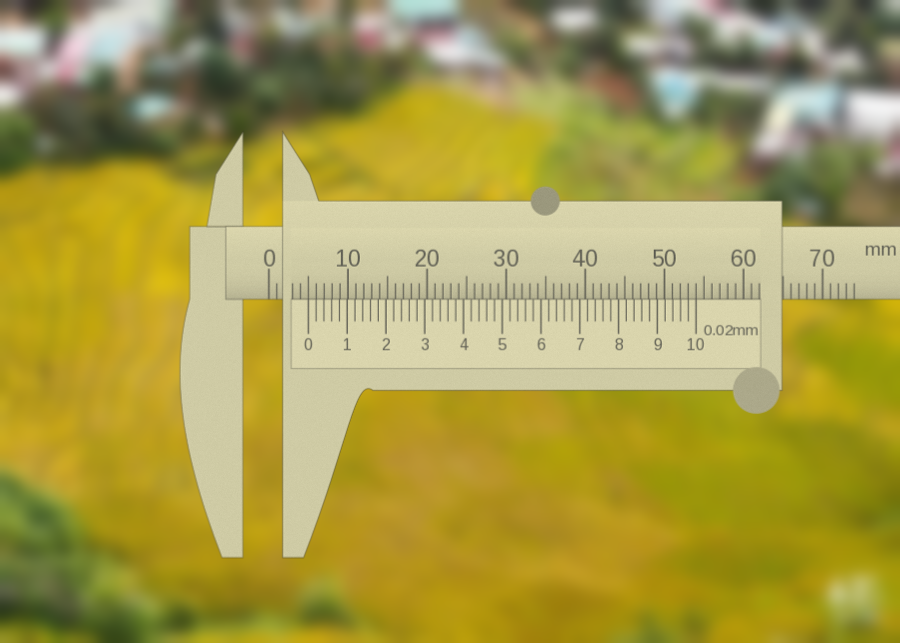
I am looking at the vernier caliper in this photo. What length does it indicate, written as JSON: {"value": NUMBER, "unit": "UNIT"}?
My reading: {"value": 5.0, "unit": "mm"}
